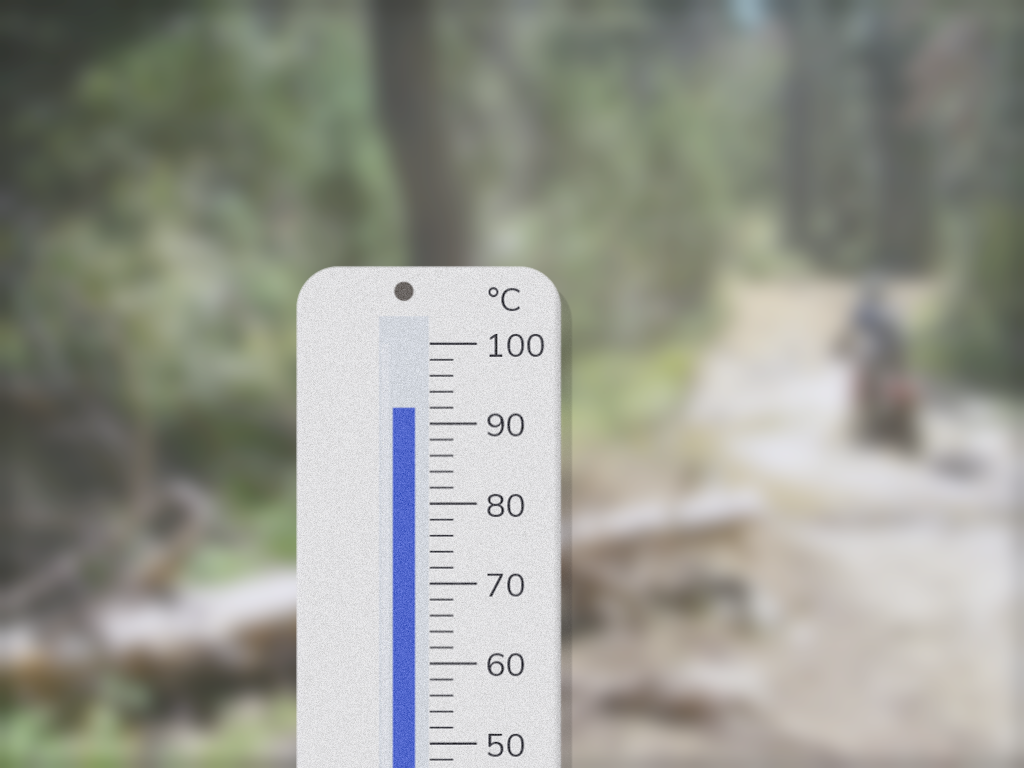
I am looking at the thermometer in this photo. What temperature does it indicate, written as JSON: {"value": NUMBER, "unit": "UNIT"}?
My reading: {"value": 92, "unit": "°C"}
